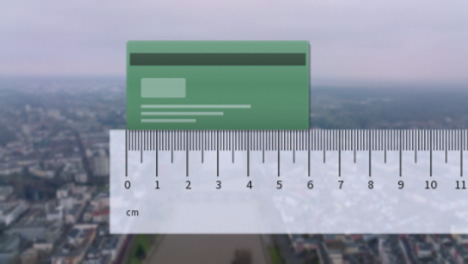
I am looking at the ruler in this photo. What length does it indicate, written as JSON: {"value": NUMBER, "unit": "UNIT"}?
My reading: {"value": 6, "unit": "cm"}
